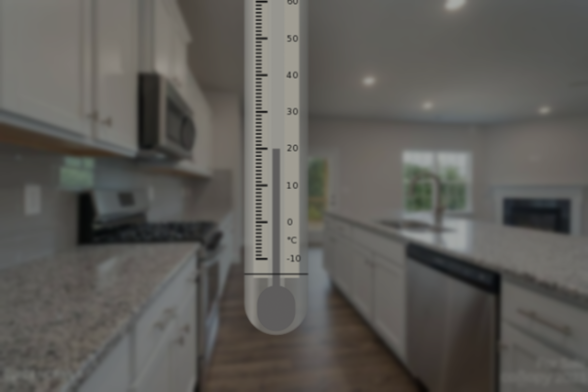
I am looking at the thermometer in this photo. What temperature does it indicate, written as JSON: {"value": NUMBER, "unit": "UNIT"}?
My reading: {"value": 20, "unit": "°C"}
